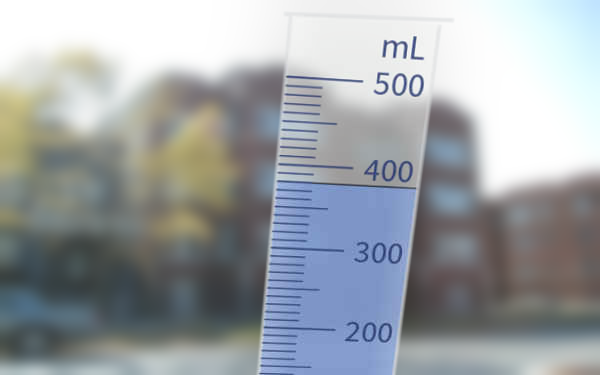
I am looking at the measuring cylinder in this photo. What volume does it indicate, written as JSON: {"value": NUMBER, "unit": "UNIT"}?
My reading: {"value": 380, "unit": "mL"}
